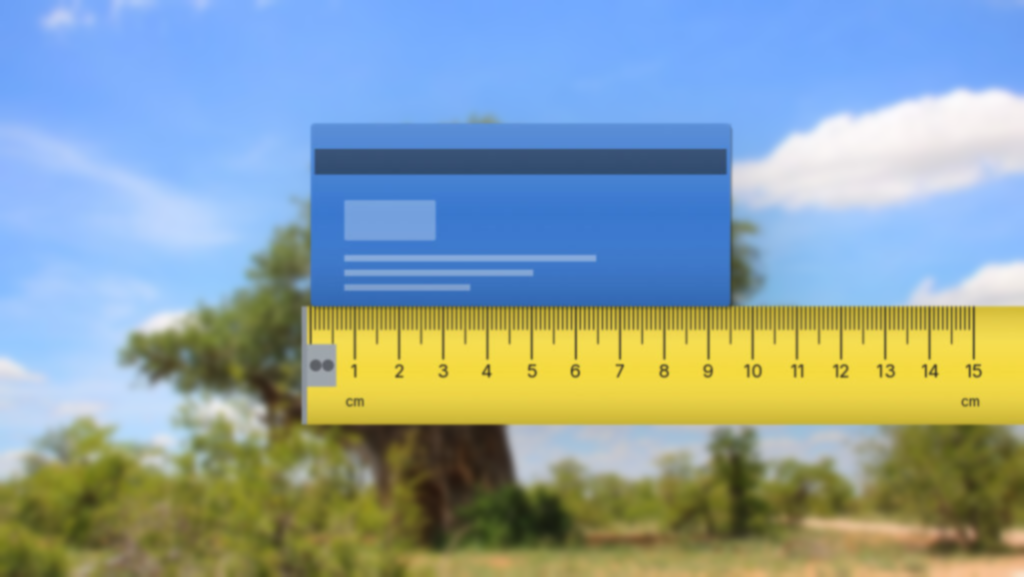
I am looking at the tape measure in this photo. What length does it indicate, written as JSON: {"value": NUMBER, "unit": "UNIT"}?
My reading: {"value": 9.5, "unit": "cm"}
